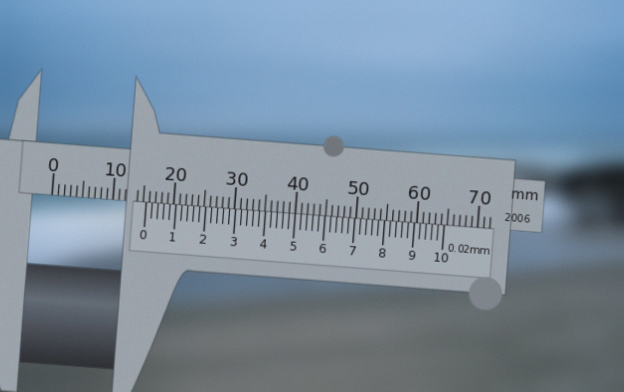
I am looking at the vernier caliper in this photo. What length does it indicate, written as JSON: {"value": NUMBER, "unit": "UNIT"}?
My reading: {"value": 15.5, "unit": "mm"}
